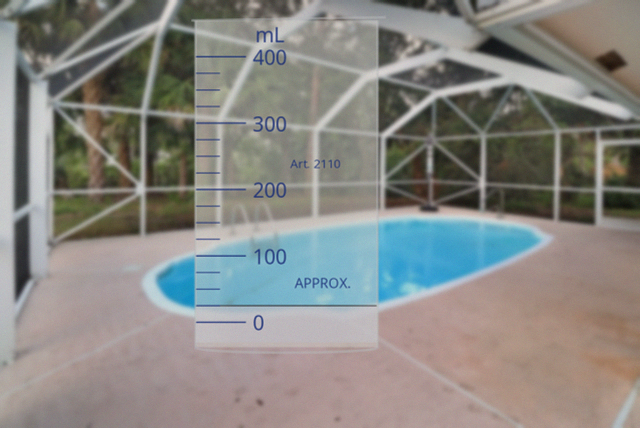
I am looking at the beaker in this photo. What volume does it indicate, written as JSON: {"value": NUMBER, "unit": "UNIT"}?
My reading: {"value": 25, "unit": "mL"}
